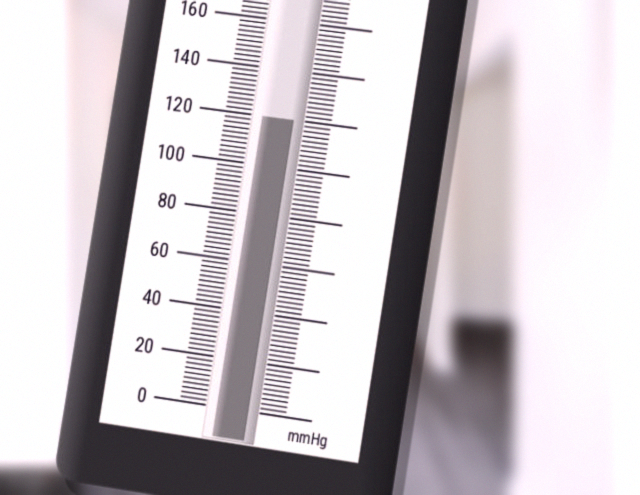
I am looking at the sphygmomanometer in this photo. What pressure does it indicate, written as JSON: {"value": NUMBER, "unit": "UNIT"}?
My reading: {"value": 120, "unit": "mmHg"}
